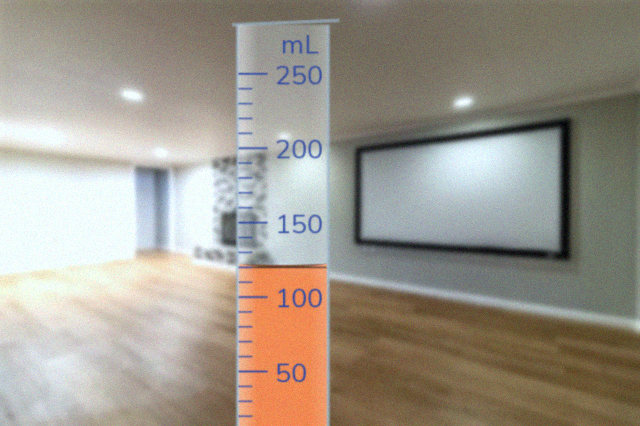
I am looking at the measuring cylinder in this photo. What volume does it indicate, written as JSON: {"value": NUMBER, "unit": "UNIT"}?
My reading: {"value": 120, "unit": "mL"}
